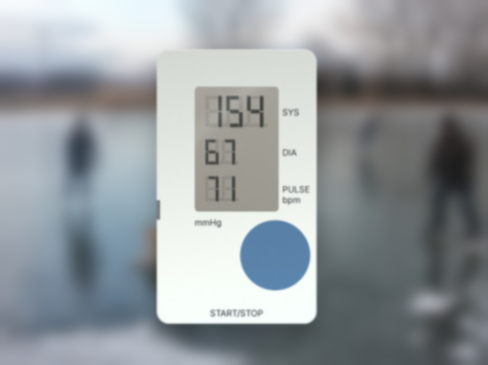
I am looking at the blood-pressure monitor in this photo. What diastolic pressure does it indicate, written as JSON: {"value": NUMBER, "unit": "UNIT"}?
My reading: {"value": 67, "unit": "mmHg"}
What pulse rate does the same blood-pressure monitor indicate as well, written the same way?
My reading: {"value": 71, "unit": "bpm"}
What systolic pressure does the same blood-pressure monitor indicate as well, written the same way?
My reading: {"value": 154, "unit": "mmHg"}
